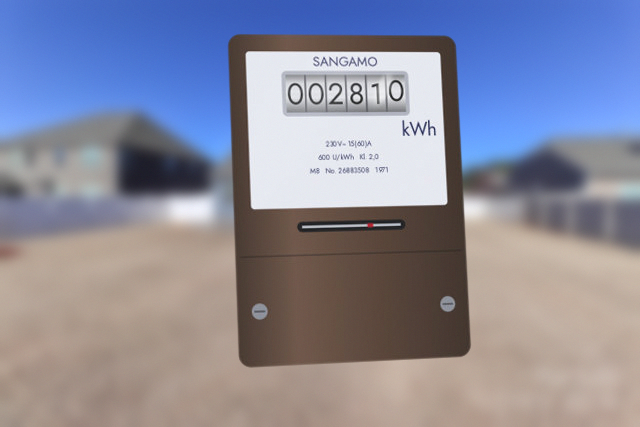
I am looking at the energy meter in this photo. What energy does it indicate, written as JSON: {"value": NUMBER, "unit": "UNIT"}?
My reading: {"value": 2810, "unit": "kWh"}
